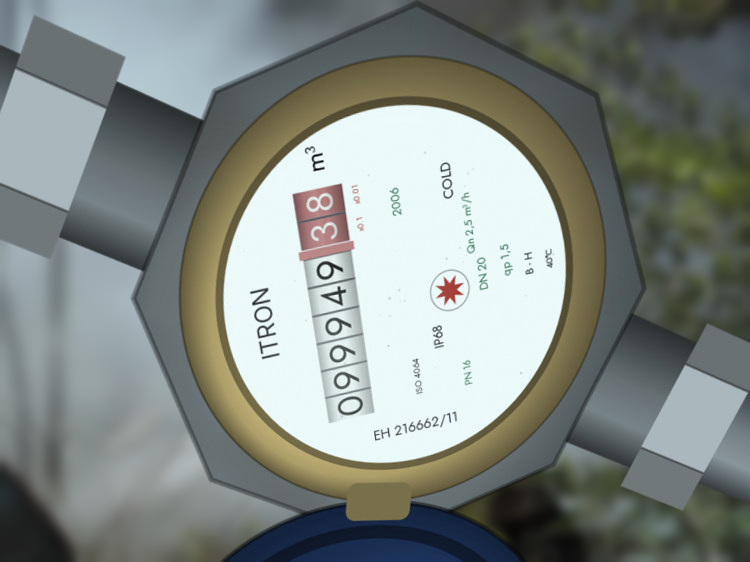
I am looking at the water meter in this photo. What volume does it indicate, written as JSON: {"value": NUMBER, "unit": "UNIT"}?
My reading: {"value": 99949.38, "unit": "m³"}
